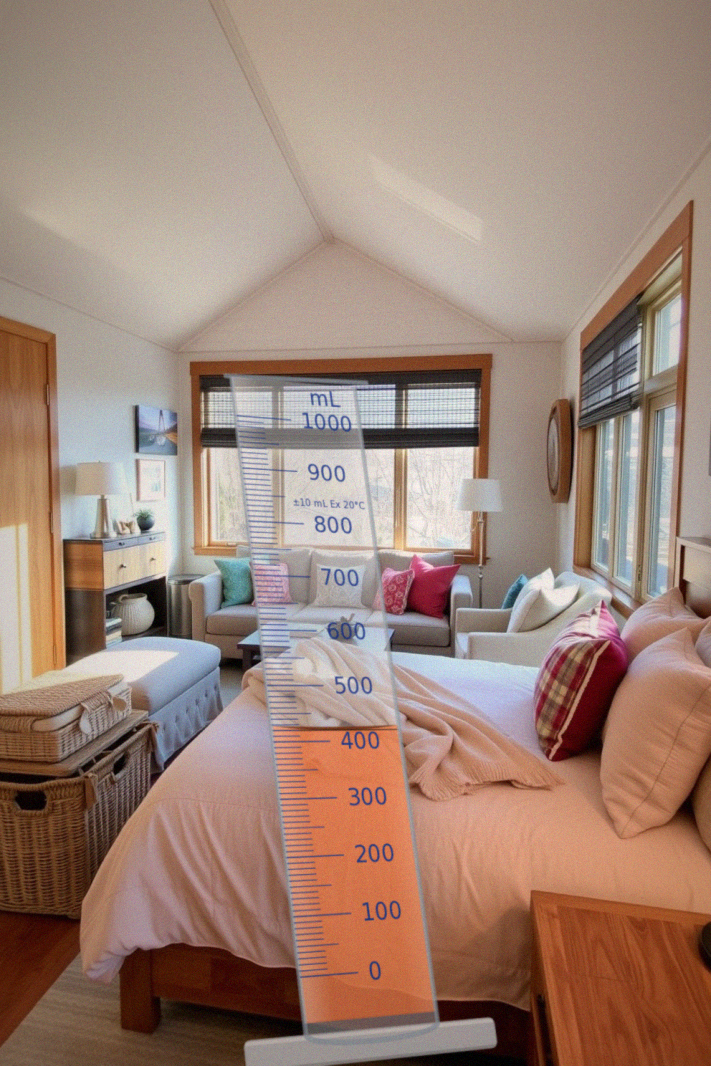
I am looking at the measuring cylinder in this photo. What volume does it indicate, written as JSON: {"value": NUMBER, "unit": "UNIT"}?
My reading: {"value": 420, "unit": "mL"}
